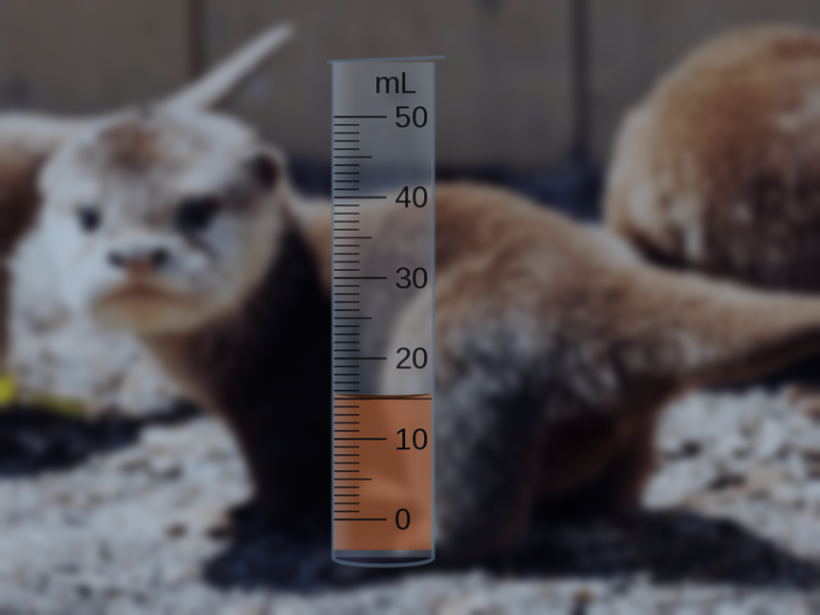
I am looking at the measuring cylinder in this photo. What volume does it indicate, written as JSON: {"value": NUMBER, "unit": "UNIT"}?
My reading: {"value": 15, "unit": "mL"}
